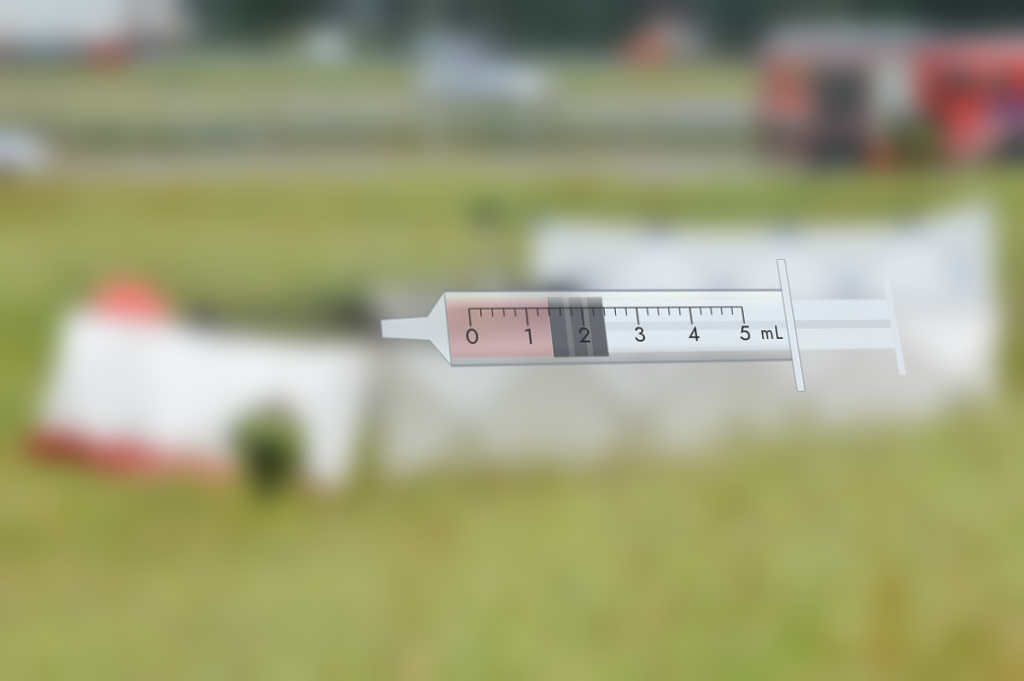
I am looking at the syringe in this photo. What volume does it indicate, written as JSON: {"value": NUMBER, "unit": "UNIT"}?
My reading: {"value": 1.4, "unit": "mL"}
